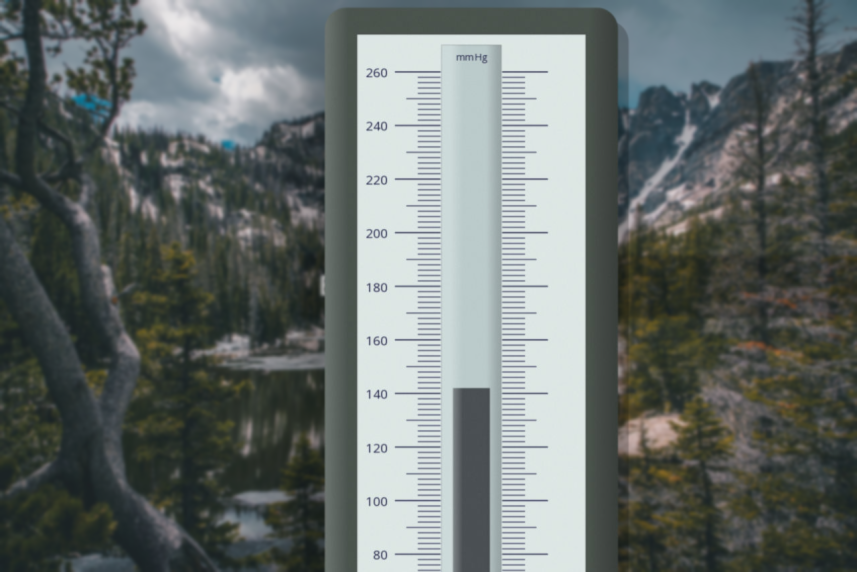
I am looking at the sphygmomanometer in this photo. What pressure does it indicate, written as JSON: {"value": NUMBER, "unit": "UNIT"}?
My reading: {"value": 142, "unit": "mmHg"}
